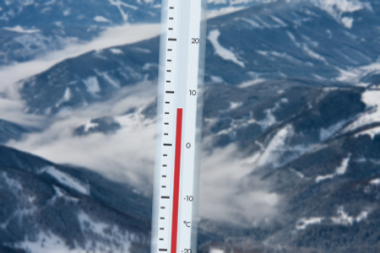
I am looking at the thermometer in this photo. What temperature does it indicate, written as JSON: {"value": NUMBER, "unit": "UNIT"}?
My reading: {"value": 7, "unit": "°C"}
